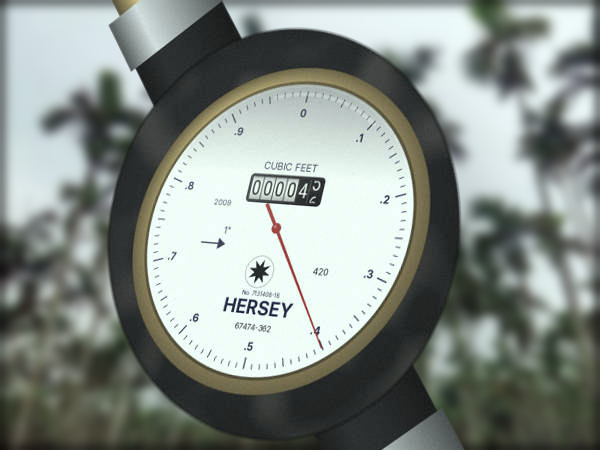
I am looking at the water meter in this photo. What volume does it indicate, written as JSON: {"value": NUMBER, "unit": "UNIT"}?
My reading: {"value": 45.40, "unit": "ft³"}
